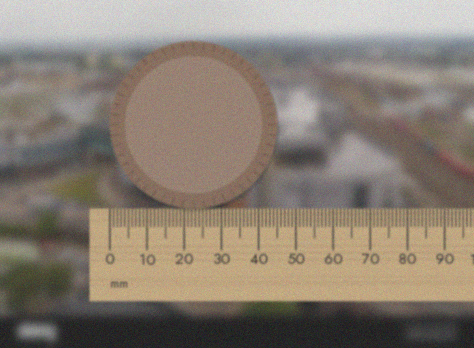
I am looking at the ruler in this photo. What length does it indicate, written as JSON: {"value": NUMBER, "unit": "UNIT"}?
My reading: {"value": 45, "unit": "mm"}
